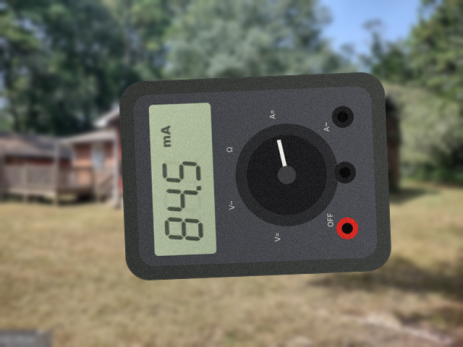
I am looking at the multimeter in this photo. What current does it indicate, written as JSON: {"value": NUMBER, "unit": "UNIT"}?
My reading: {"value": 84.5, "unit": "mA"}
